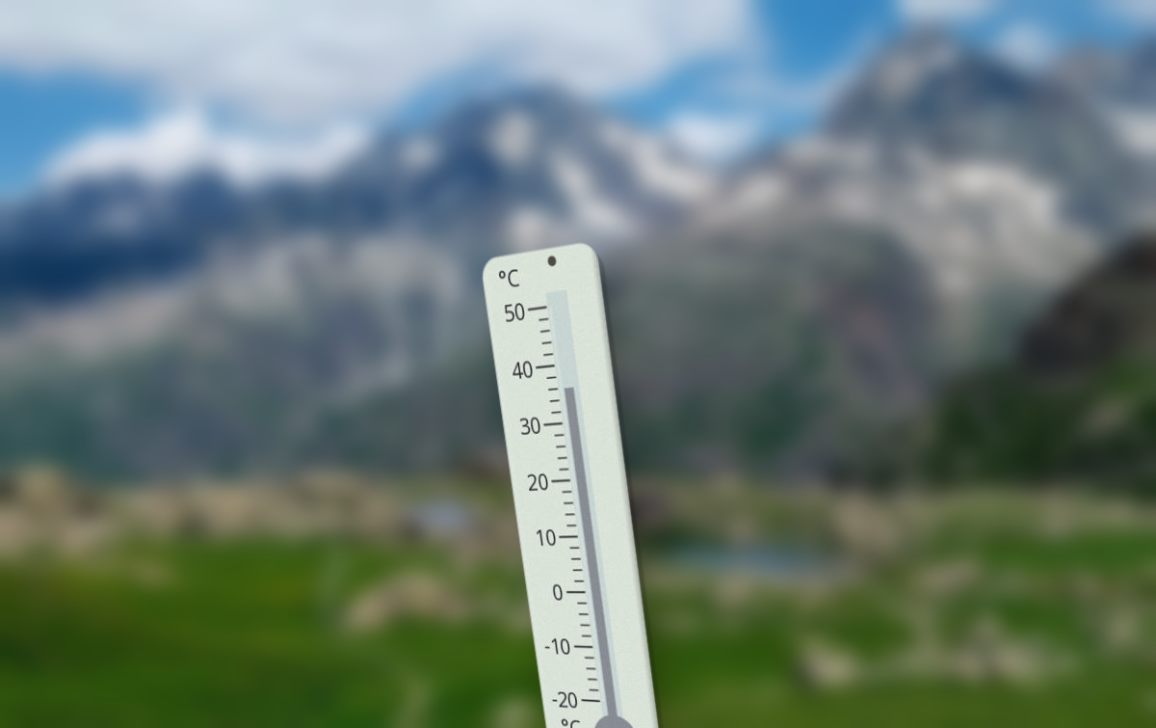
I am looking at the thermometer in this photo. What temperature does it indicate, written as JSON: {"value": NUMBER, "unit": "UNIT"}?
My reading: {"value": 36, "unit": "°C"}
